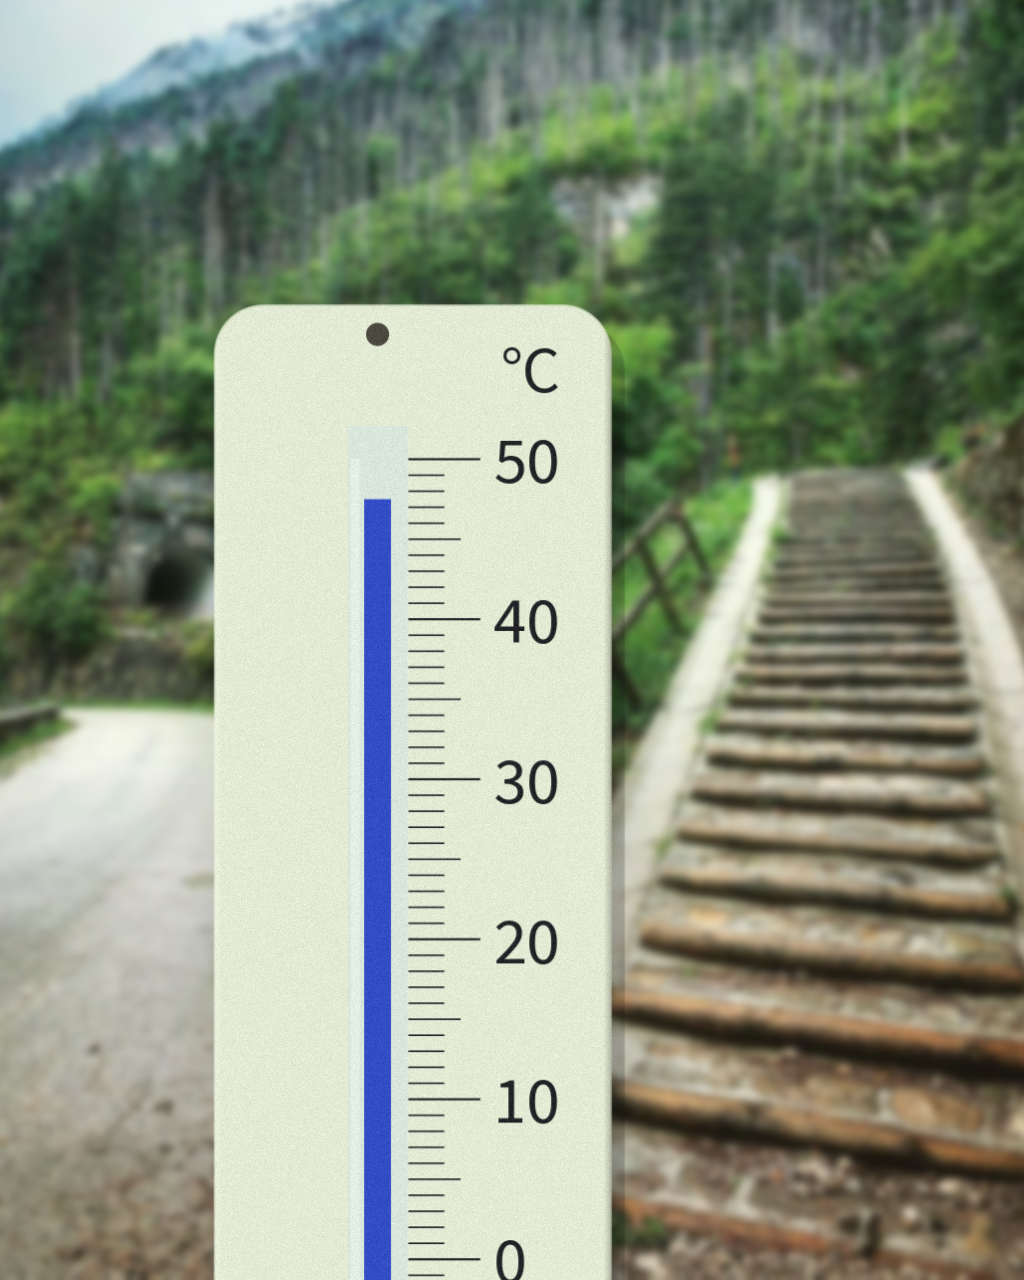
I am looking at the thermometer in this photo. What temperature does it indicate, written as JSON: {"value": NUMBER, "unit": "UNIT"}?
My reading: {"value": 47.5, "unit": "°C"}
